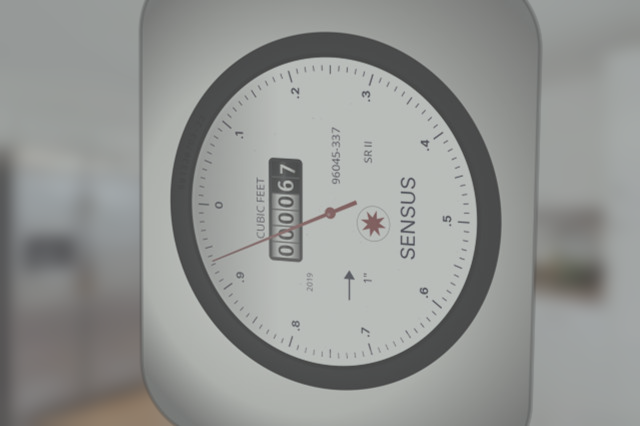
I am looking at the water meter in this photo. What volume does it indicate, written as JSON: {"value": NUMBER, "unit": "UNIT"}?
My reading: {"value": 66.93, "unit": "ft³"}
